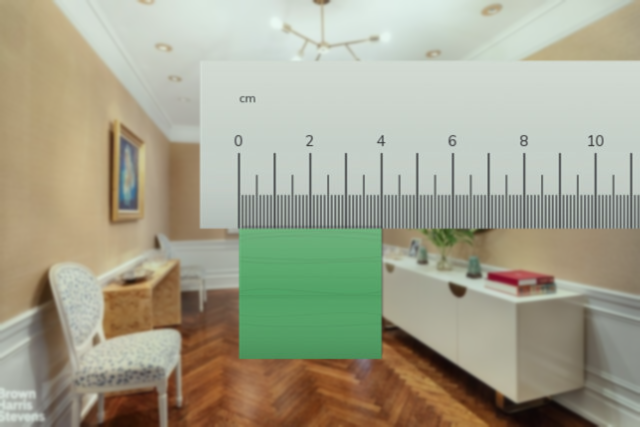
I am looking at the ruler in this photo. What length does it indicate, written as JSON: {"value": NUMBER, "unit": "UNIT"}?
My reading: {"value": 4, "unit": "cm"}
